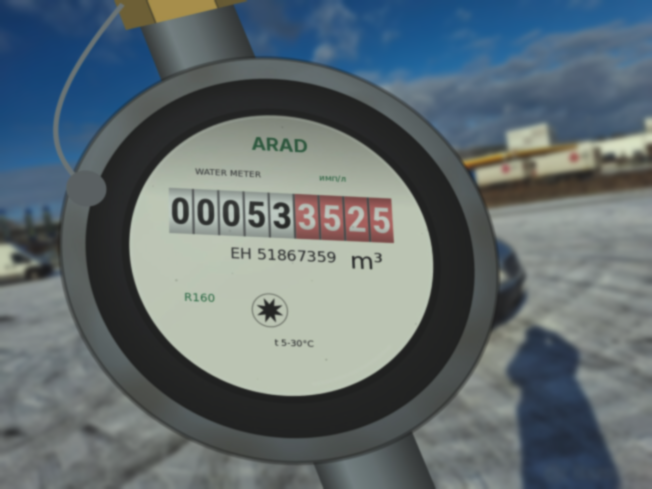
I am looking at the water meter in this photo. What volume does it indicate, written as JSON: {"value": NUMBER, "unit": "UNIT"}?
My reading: {"value": 53.3525, "unit": "m³"}
